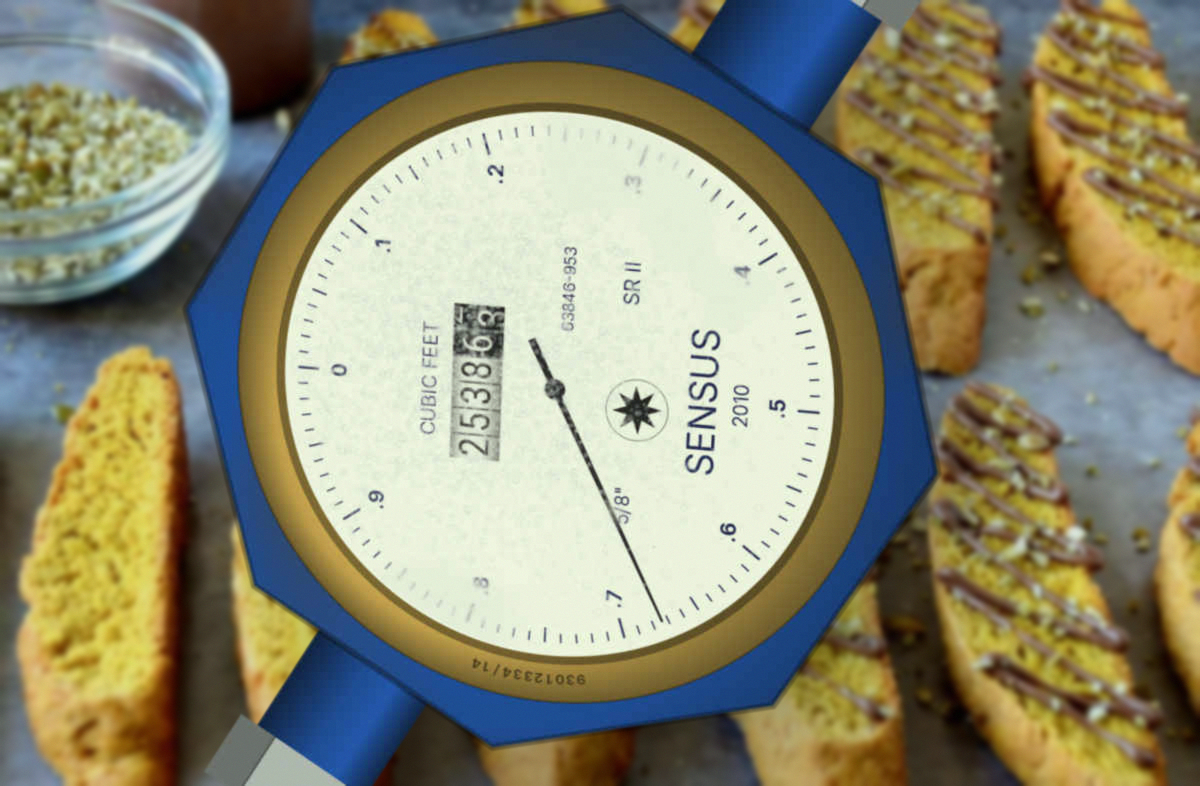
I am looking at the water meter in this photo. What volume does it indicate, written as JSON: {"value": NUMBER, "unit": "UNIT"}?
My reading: {"value": 253862.67, "unit": "ft³"}
